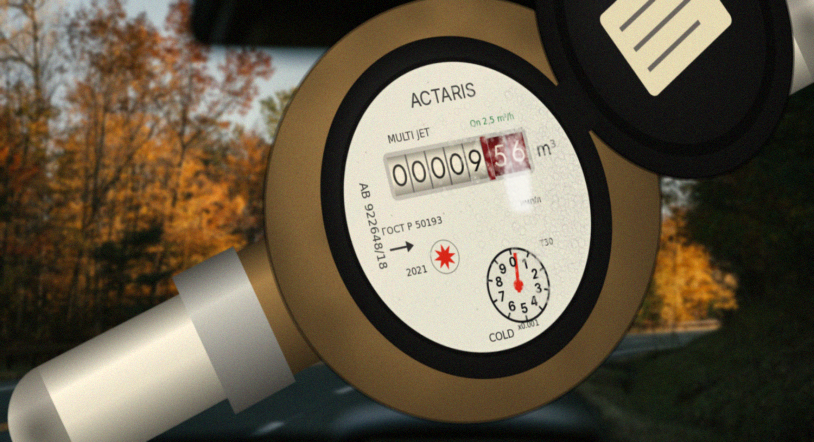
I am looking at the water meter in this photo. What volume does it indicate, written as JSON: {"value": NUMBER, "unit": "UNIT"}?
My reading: {"value": 9.560, "unit": "m³"}
